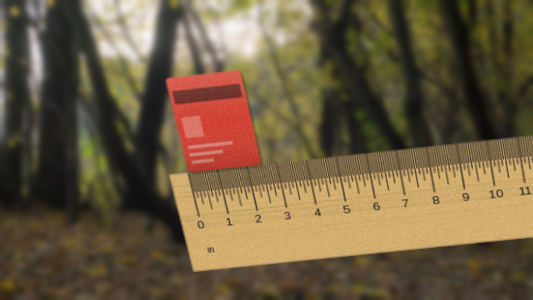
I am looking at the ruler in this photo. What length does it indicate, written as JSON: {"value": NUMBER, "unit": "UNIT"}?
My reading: {"value": 2.5, "unit": "in"}
